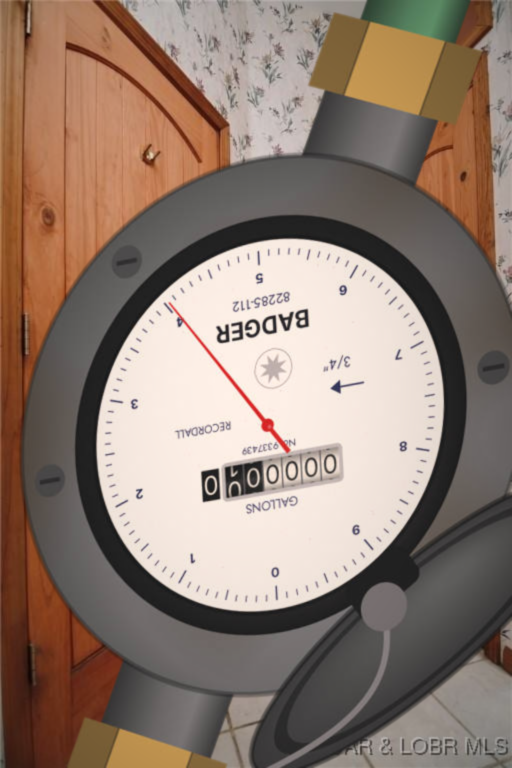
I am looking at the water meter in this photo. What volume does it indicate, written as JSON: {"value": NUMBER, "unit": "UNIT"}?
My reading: {"value": 4.0, "unit": "gal"}
